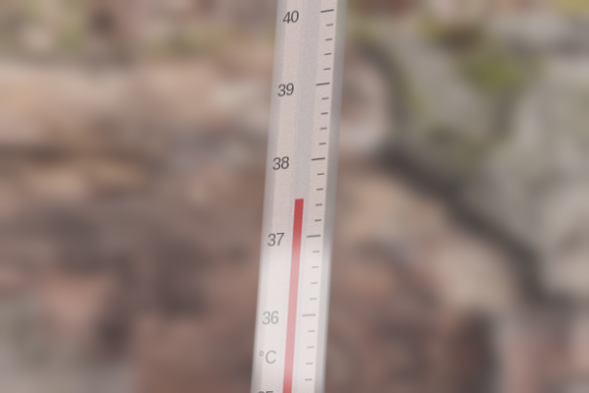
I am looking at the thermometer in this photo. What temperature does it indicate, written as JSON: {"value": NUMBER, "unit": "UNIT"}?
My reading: {"value": 37.5, "unit": "°C"}
